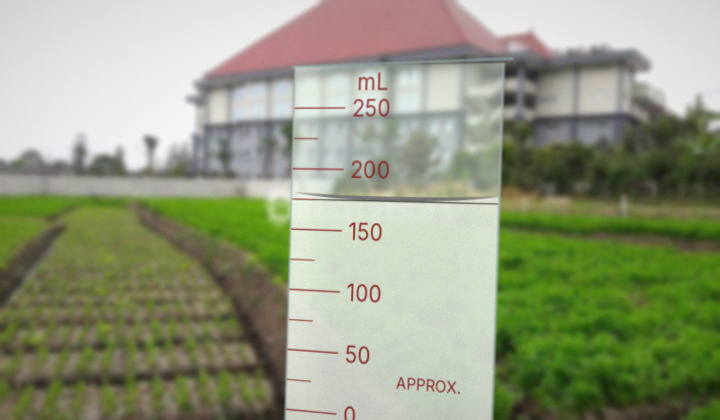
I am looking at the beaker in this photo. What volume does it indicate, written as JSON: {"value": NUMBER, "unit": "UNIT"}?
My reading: {"value": 175, "unit": "mL"}
